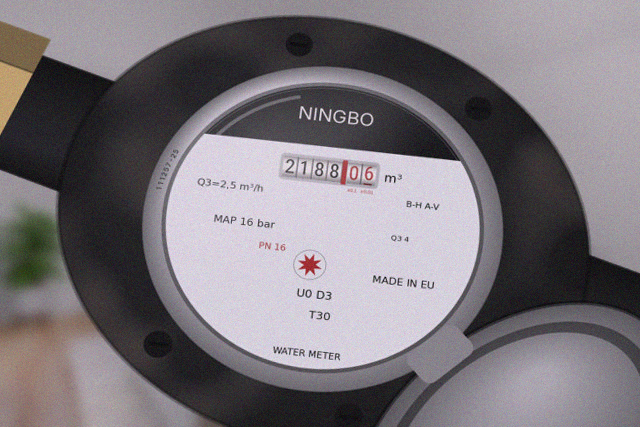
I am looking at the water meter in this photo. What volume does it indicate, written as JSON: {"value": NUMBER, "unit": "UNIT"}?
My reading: {"value": 2188.06, "unit": "m³"}
